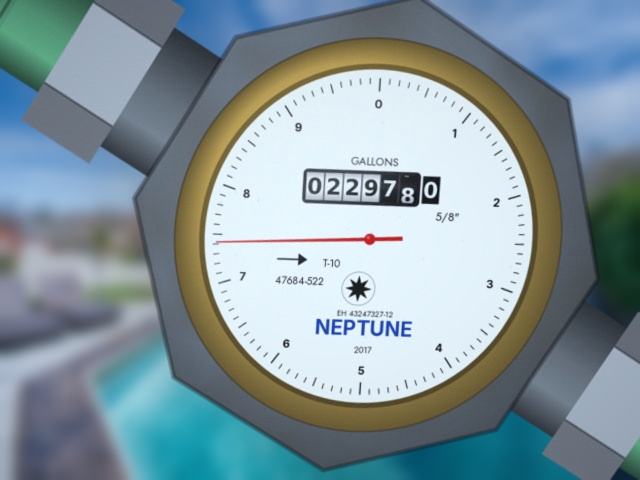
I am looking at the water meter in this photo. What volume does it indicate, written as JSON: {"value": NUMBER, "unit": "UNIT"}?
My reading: {"value": 229777.4, "unit": "gal"}
